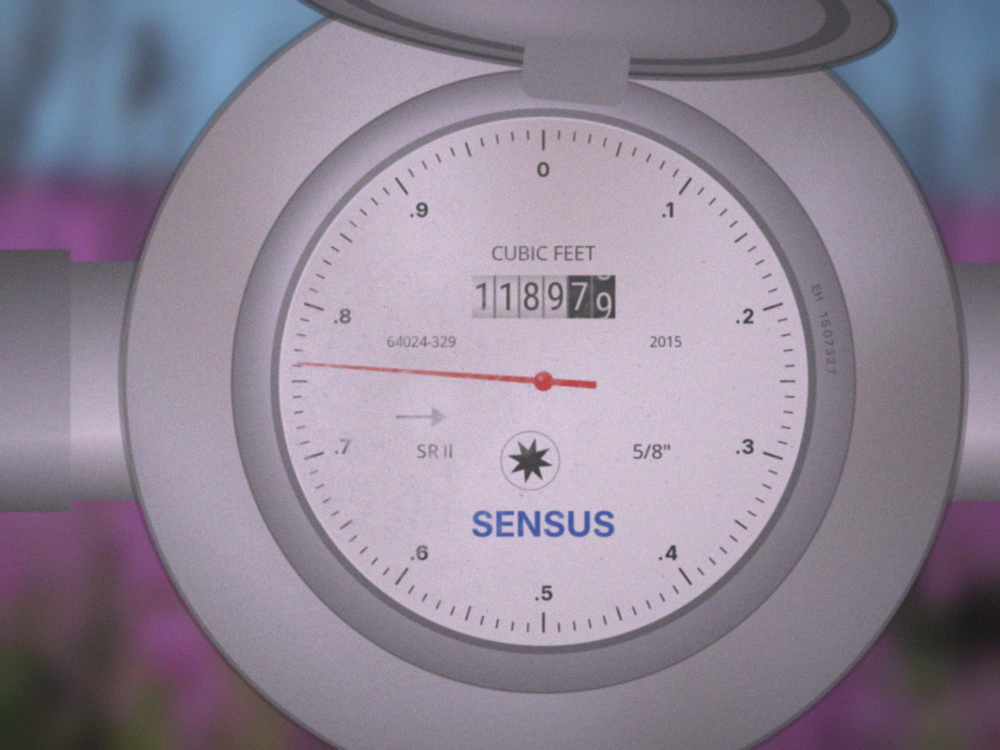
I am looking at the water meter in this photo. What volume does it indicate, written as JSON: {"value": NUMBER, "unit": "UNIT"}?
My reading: {"value": 118978.76, "unit": "ft³"}
